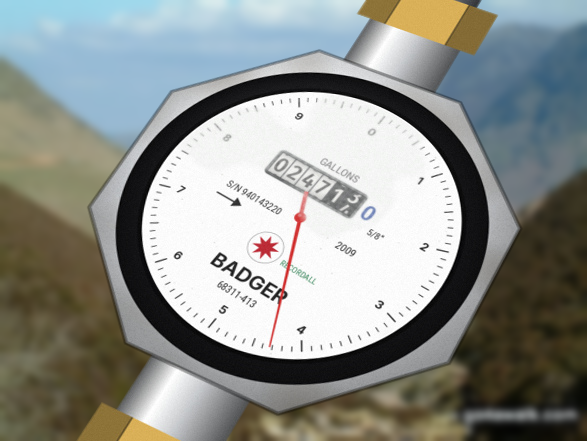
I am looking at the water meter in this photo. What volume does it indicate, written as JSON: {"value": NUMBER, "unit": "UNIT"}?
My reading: {"value": 247134.3, "unit": "gal"}
